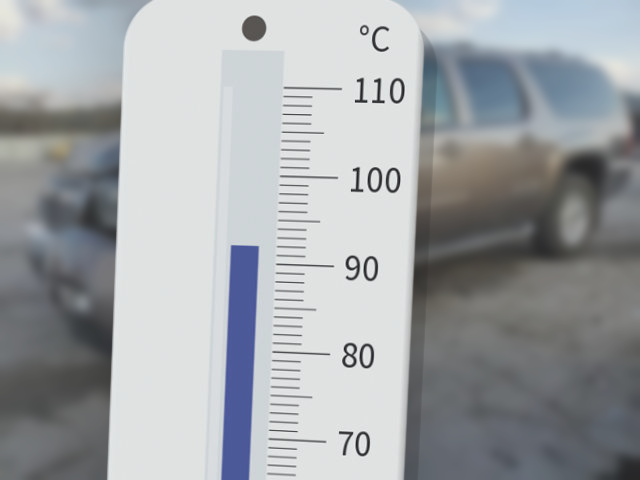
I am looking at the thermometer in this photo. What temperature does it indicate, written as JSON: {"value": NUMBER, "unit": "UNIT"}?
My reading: {"value": 92, "unit": "°C"}
